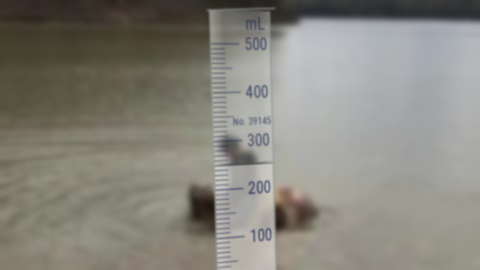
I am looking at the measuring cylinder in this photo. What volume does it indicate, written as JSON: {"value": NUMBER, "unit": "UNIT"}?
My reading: {"value": 250, "unit": "mL"}
